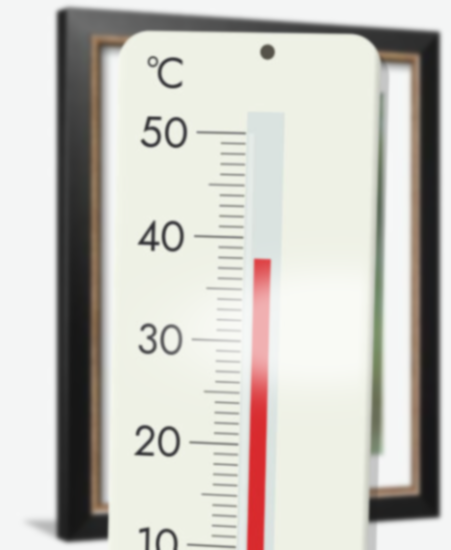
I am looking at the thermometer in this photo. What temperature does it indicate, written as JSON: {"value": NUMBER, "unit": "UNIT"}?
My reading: {"value": 38, "unit": "°C"}
